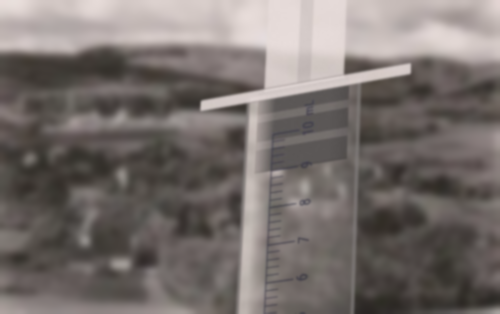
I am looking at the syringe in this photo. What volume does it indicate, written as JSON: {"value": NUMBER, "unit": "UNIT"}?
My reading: {"value": 9, "unit": "mL"}
